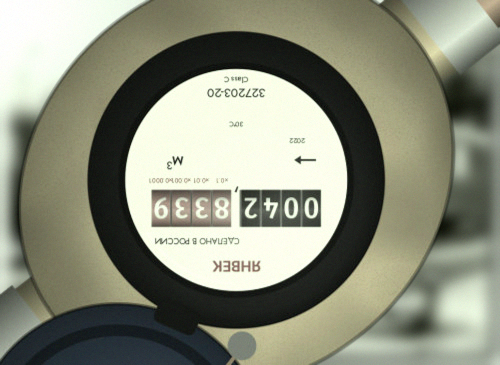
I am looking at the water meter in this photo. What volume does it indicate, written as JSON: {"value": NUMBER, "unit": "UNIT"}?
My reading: {"value": 42.8339, "unit": "m³"}
